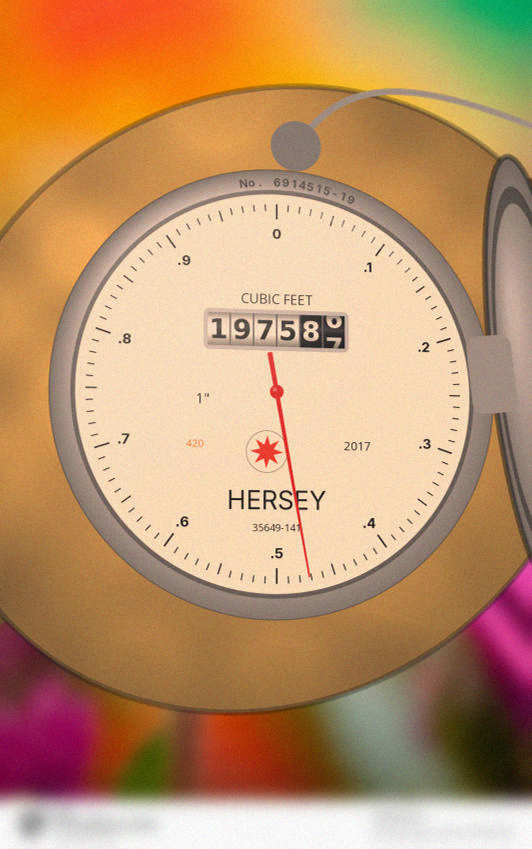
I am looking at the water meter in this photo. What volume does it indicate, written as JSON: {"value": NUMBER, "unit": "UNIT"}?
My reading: {"value": 197586.47, "unit": "ft³"}
